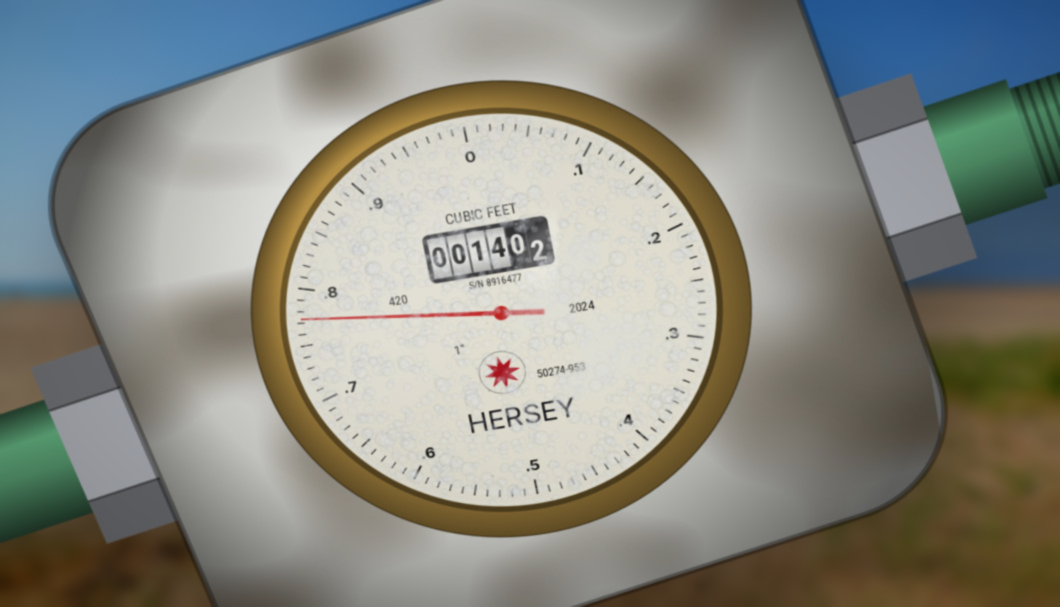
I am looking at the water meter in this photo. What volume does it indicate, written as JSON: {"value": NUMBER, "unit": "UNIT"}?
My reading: {"value": 1401.77, "unit": "ft³"}
